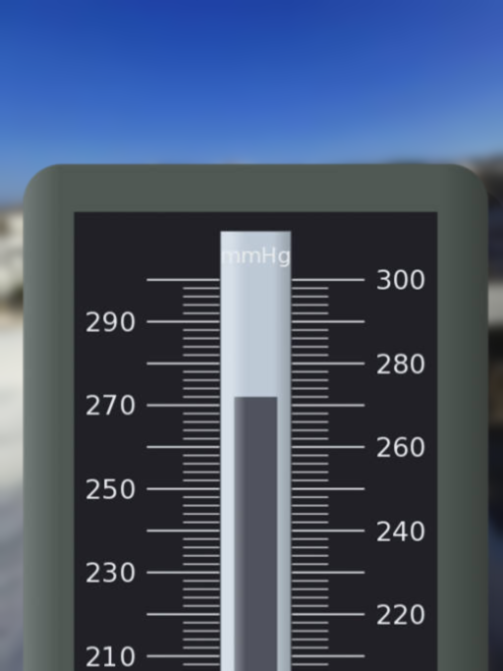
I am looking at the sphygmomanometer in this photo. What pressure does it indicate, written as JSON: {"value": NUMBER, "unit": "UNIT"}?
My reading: {"value": 272, "unit": "mmHg"}
